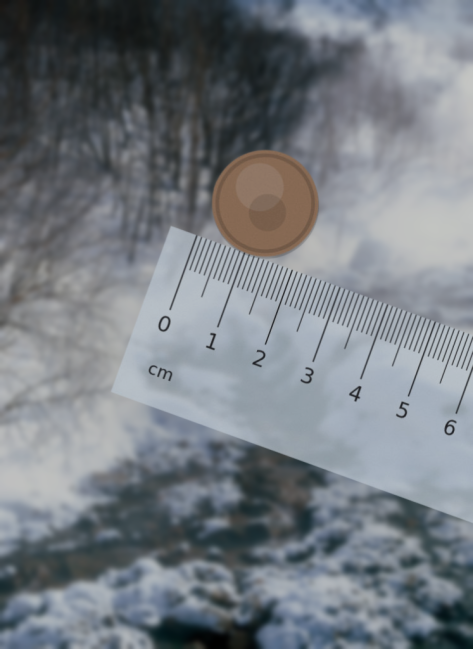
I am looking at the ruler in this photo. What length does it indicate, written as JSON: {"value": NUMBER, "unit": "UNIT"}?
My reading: {"value": 2.1, "unit": "cm"}
